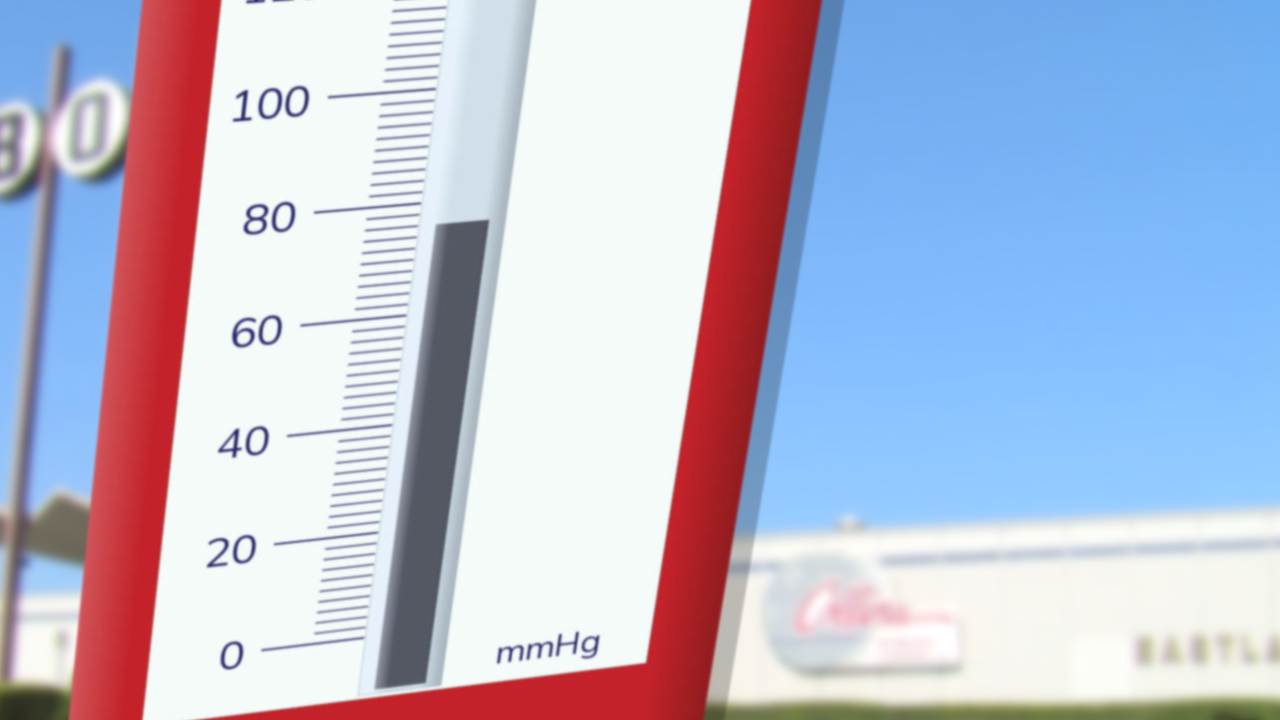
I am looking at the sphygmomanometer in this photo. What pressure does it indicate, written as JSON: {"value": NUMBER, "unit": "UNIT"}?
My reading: {"value": 76, "unit": "mmHg"}
